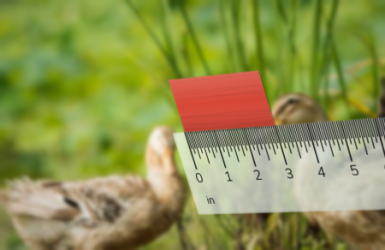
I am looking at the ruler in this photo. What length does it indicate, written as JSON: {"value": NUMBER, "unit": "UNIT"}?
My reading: {"value": 3, "unit": "in"}
